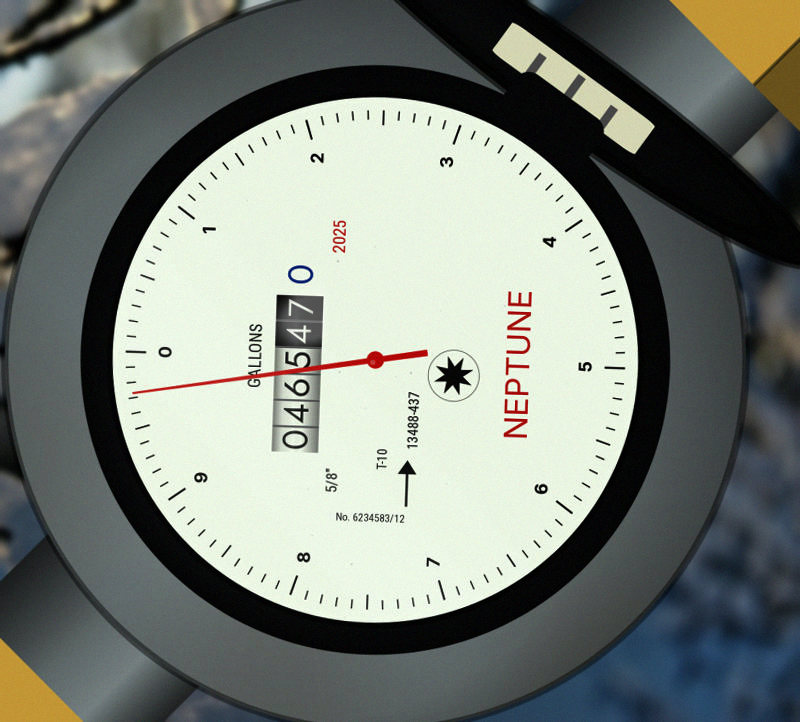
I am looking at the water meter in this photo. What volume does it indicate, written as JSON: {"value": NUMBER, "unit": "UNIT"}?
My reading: {"value": 465469.7, "unit": "gal"}
